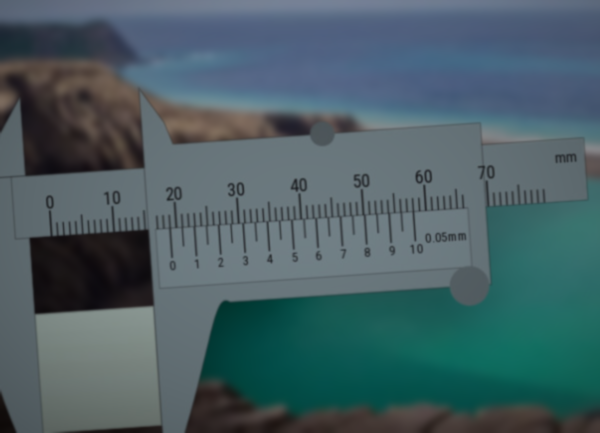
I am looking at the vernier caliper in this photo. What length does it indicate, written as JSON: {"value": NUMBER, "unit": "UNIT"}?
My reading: {"value": 19.0, "unit": "mm"}
